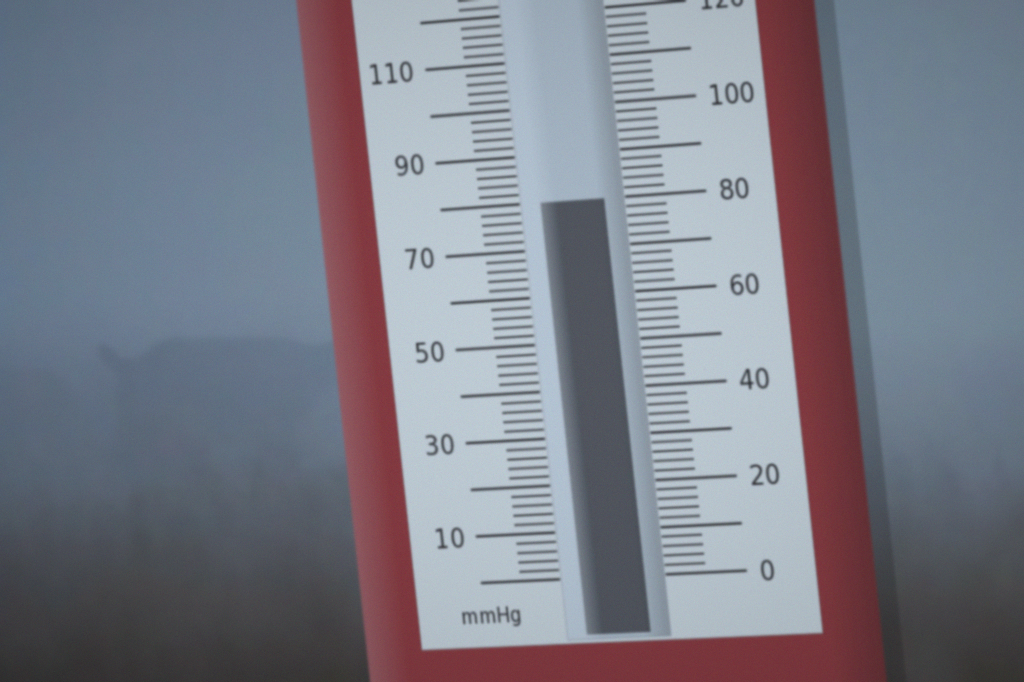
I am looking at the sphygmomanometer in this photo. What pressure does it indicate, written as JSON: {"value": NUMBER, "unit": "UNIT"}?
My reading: {"value": 80, "unit": "mmHg"}
